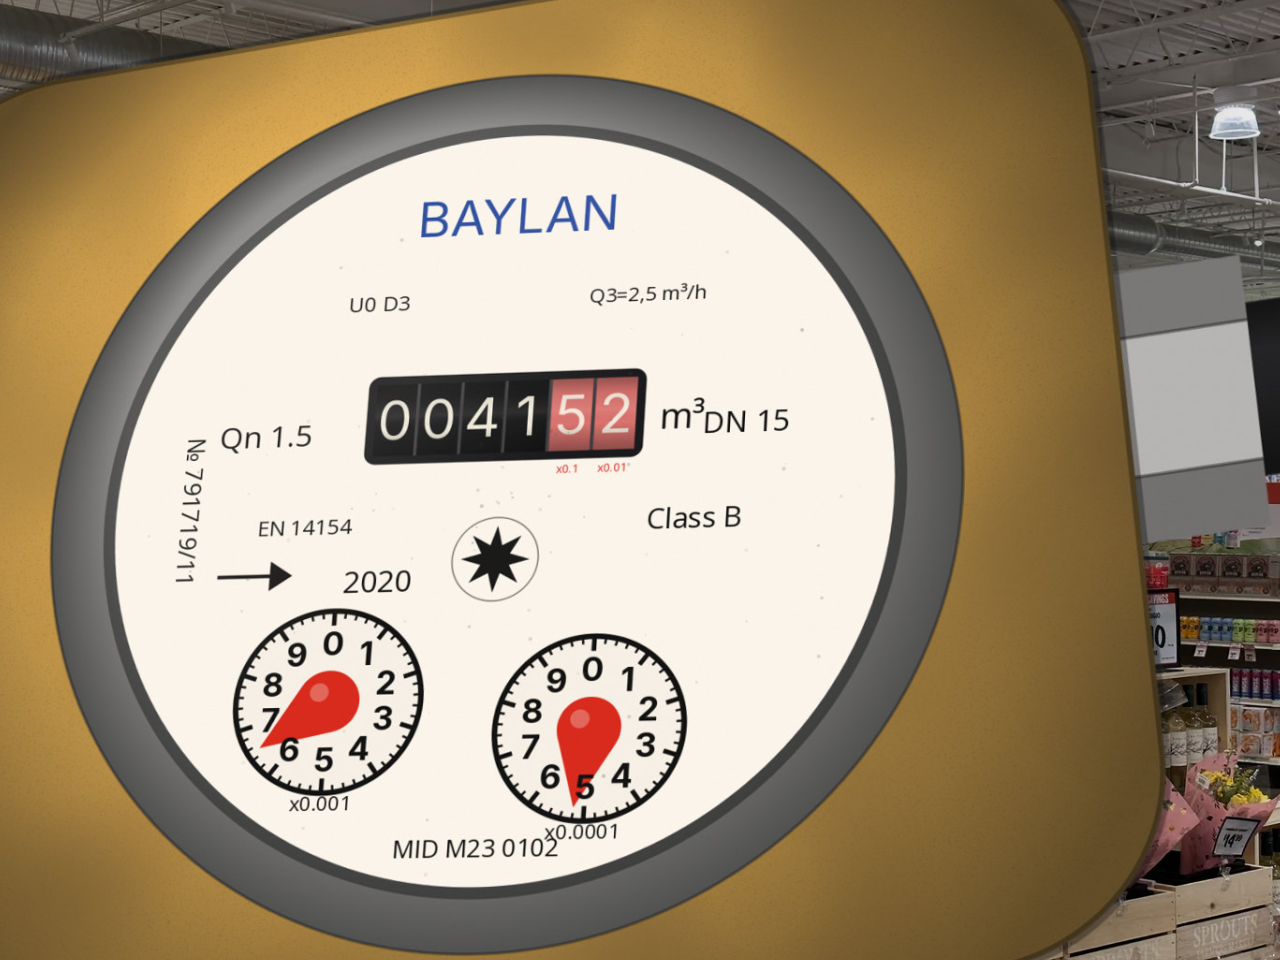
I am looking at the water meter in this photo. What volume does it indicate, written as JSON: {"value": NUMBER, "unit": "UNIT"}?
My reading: {"value": 41.5265, "unit": "m³"}
